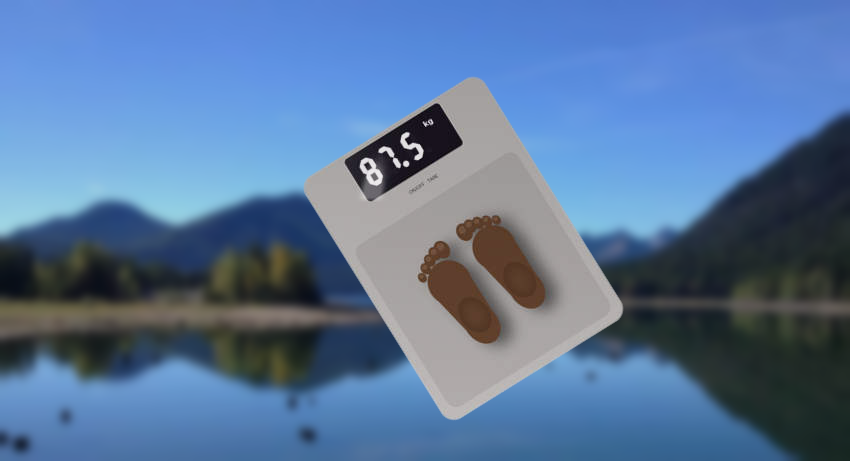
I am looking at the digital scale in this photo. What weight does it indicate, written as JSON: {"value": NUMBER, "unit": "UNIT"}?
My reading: {"value": 87.5, "unit": "kg"}
